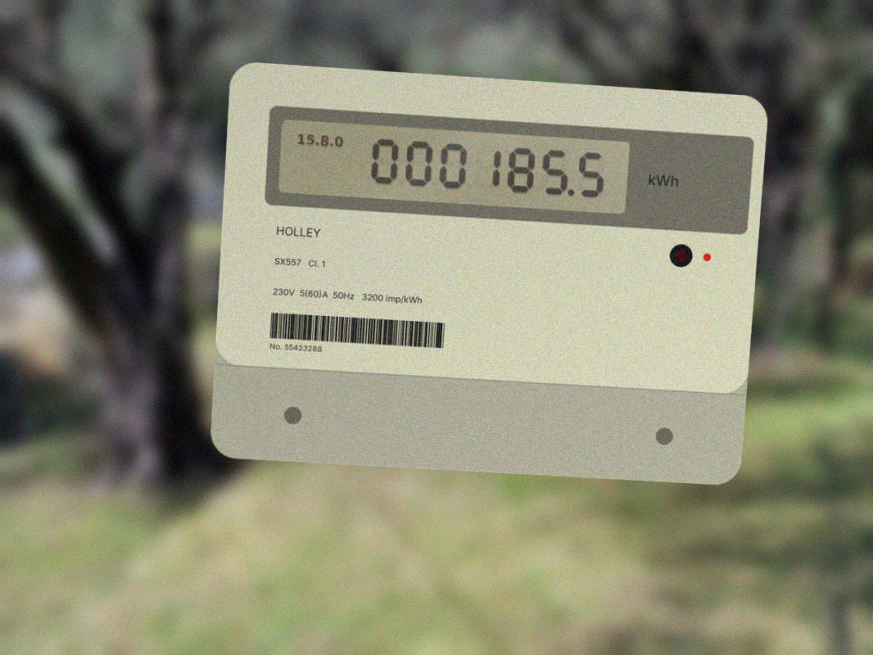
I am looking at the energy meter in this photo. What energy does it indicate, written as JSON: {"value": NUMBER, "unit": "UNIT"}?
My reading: {"value": 185.5, "unit": "kWh"}
